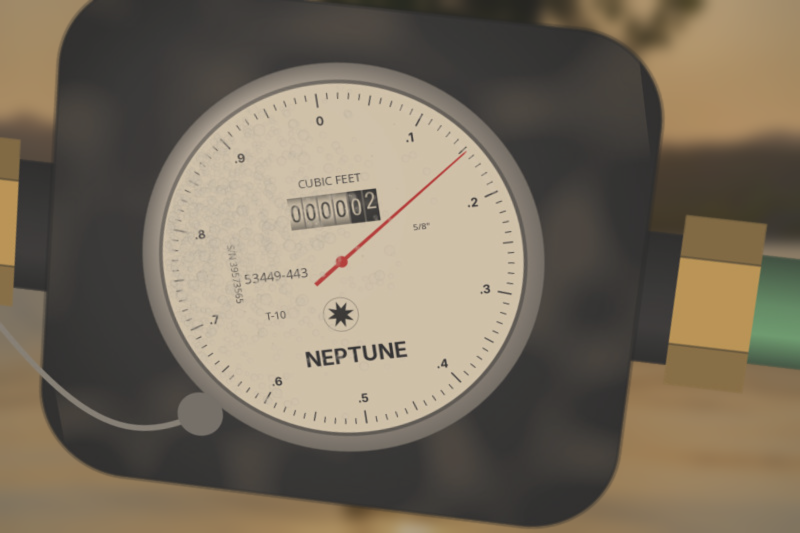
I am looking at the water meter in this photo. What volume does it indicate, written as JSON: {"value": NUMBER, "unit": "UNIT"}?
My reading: {"value": 2.15, "unit": "ft³"}
